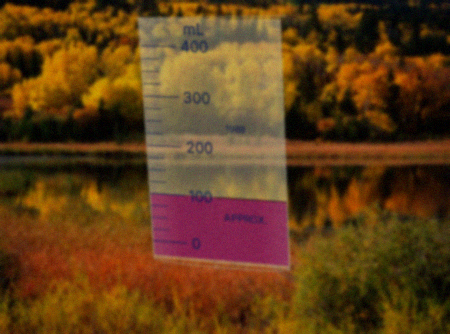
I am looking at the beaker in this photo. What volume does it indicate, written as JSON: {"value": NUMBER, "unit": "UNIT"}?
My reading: {"value": 100, "unit": "mL"}
